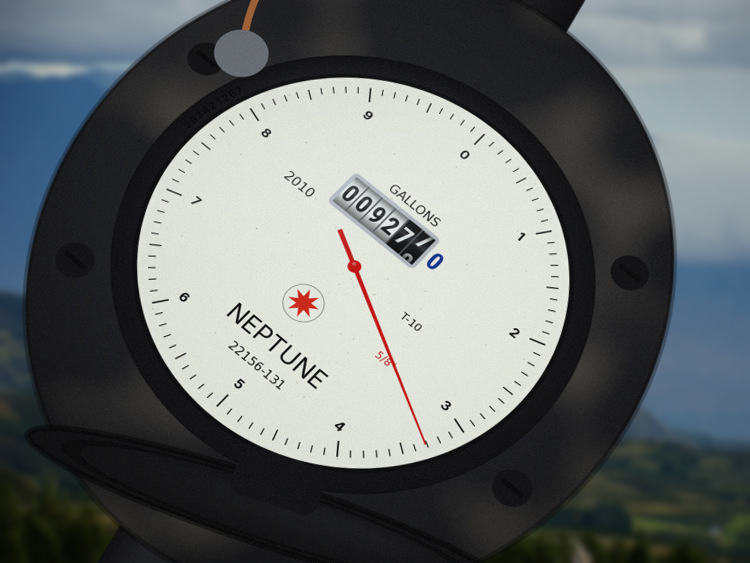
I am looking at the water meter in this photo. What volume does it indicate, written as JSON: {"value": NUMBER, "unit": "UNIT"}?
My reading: {"value": 92773.3, "unit": "gal"}
